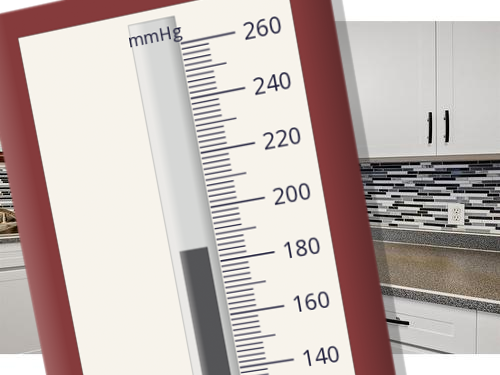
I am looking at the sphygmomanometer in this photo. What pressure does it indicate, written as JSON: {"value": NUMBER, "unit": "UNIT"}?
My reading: {"value": 186, "unit": "mmHg"}
